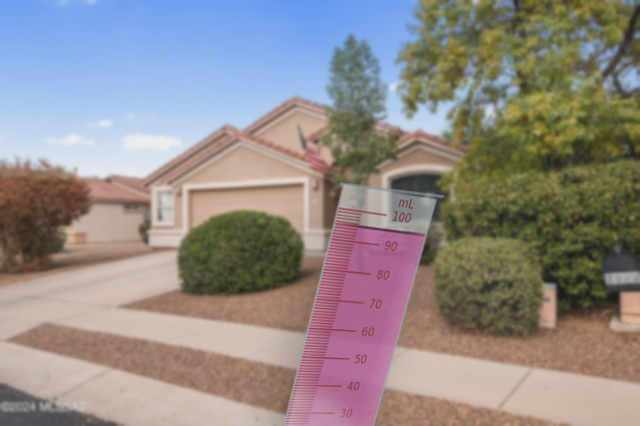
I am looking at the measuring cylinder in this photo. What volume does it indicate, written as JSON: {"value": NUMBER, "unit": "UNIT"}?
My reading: {"value": 95, "unit": "mL"}
